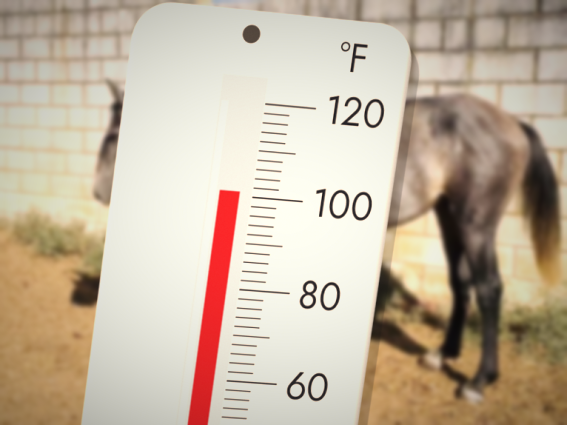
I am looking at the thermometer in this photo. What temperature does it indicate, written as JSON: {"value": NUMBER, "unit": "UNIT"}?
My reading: {"value": 101, "unit": "°F"}
